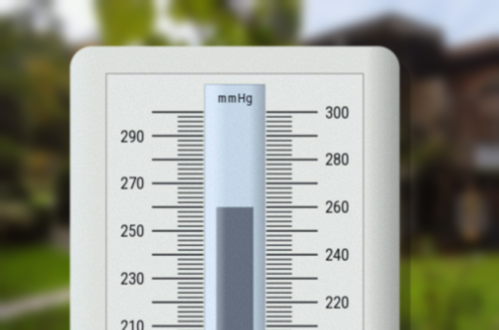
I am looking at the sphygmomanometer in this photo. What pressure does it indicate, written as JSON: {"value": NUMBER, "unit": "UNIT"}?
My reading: {"value": 260, "unit": "mmHg"}
